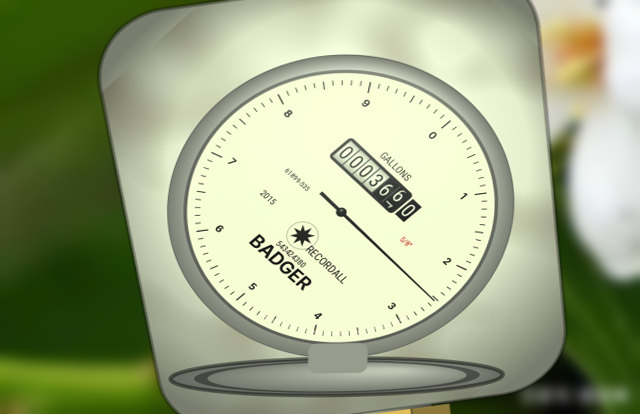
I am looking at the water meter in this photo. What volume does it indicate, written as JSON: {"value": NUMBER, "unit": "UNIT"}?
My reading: {"value": 3662.5, "unit": "gal"}
